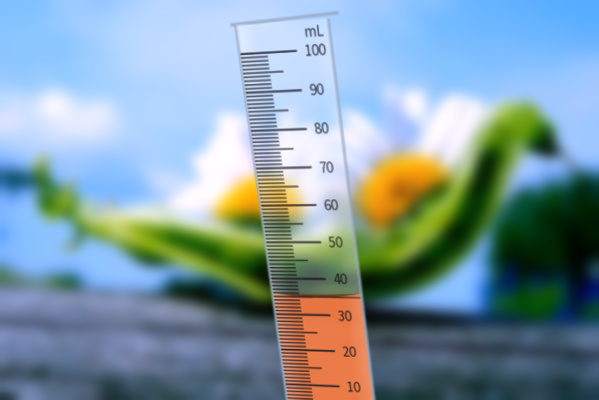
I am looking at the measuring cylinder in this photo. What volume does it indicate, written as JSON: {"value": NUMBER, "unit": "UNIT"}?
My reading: {"value": 35, "unit": "mL"}
